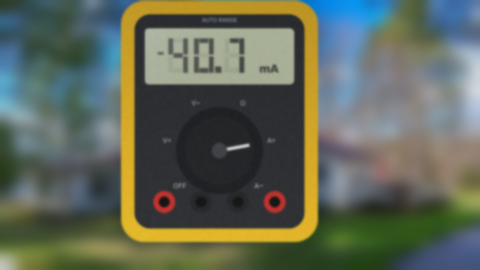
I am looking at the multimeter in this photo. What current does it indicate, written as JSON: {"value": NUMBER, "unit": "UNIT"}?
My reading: {"value": -40.7, "unit": "mA"}
